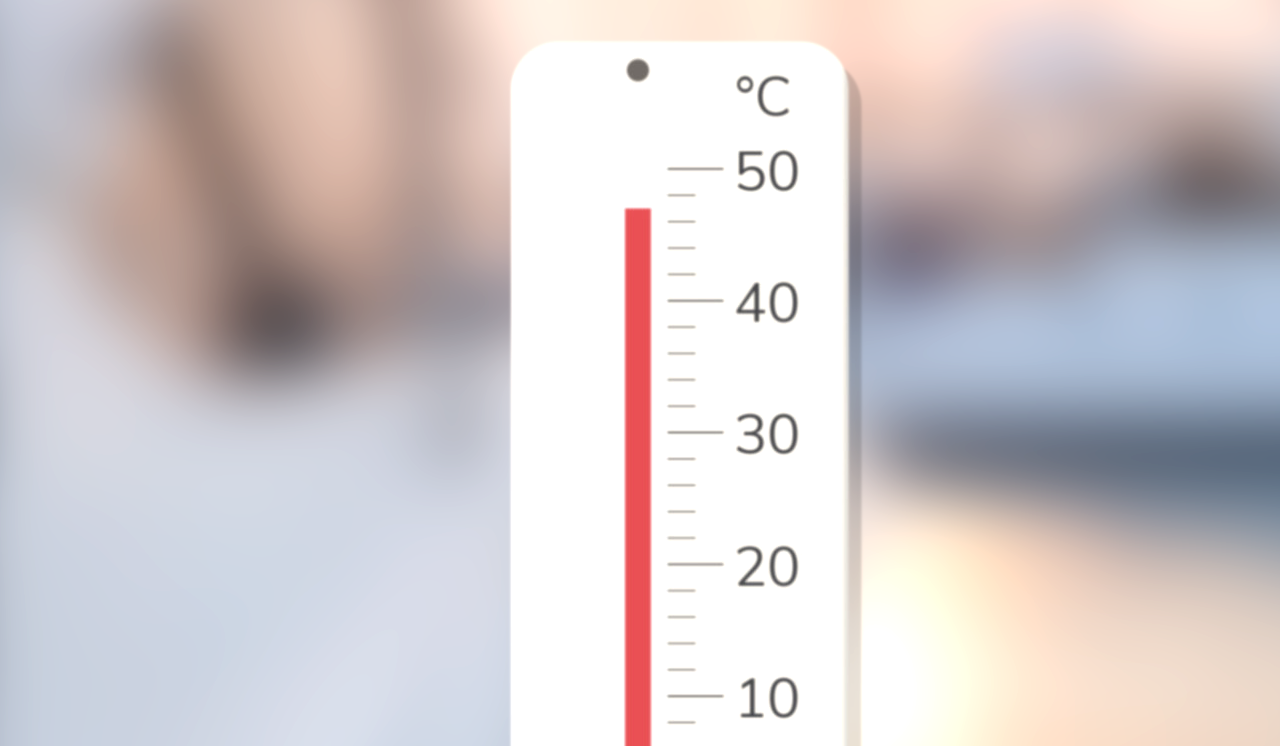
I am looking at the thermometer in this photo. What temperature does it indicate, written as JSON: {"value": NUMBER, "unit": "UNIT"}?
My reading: {"value": 47, "unit": "°C"}
